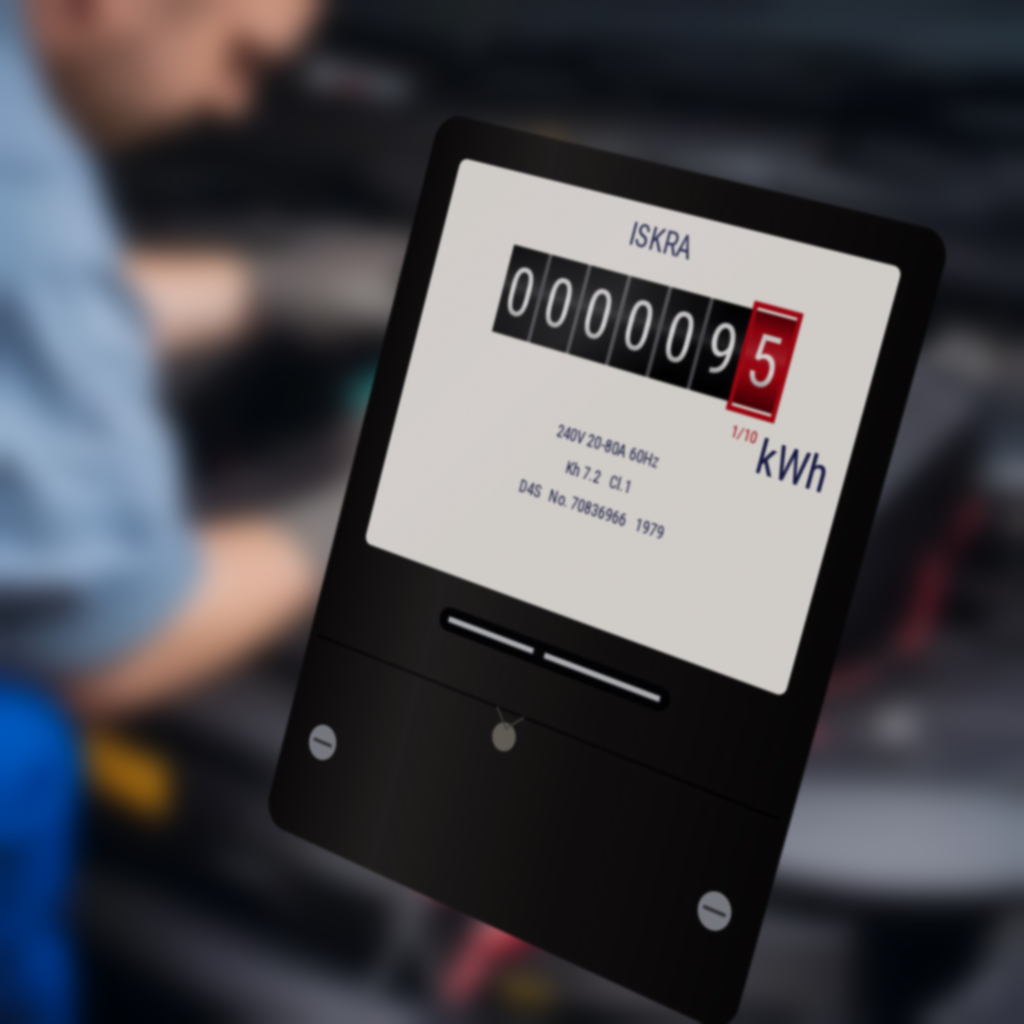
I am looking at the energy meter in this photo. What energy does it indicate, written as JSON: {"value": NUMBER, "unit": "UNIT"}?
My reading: {"value": 9.5, "unit": "kWh"}
